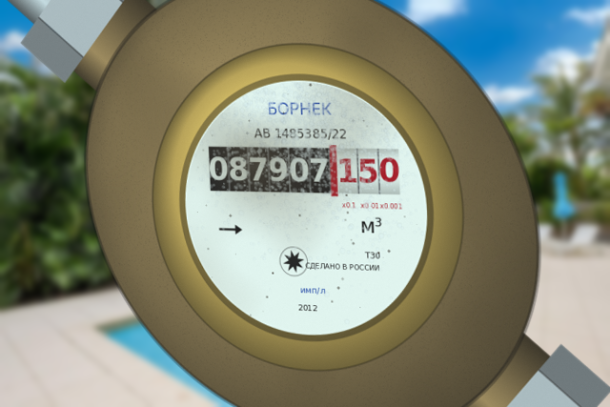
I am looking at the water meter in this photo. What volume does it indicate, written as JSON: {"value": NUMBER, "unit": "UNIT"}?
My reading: {"value": 87907.150, "unit": "m³"}
